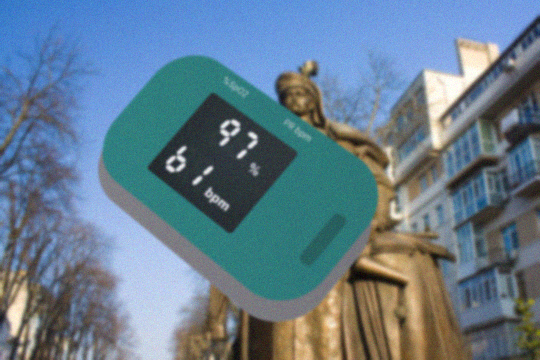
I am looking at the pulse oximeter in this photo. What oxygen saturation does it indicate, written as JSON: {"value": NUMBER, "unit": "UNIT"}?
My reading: {"value": 97, "unit": "%"}
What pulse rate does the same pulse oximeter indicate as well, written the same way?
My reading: {"value": 61, "unit": "bpm"}
